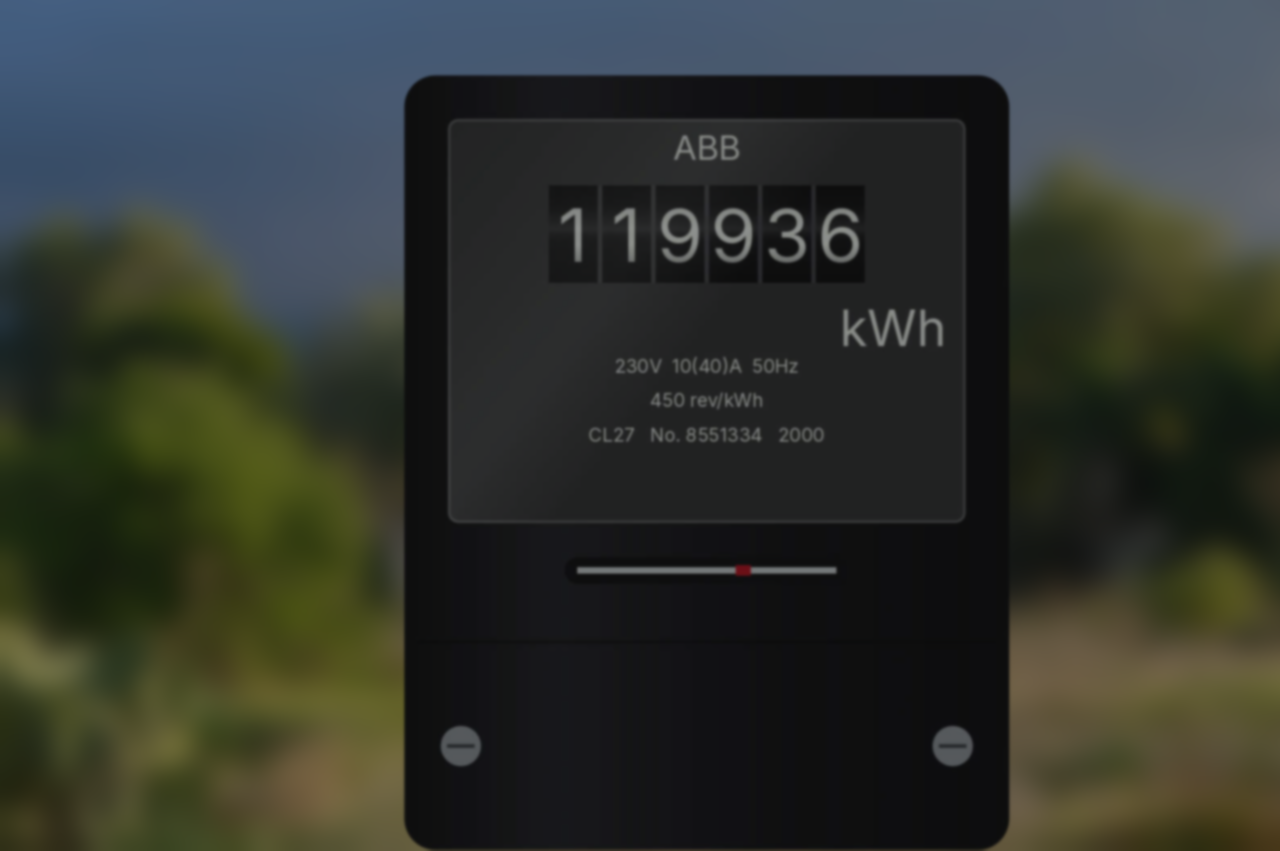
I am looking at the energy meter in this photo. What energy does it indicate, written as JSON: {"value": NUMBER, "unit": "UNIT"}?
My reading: {"value": 119936, "unit": "kWh"}
